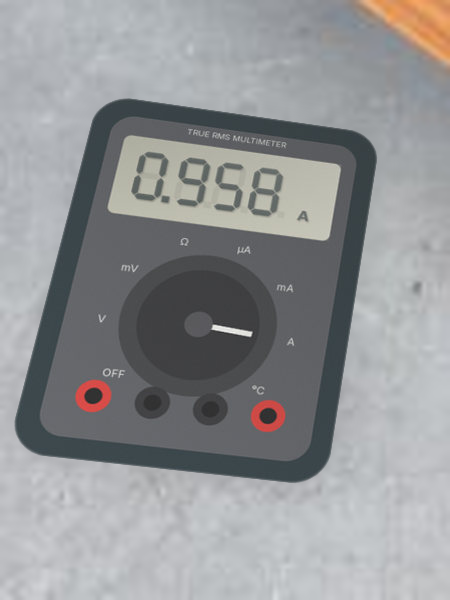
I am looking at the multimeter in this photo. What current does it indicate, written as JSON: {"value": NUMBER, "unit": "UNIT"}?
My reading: {"value": 0.958, "unit": "A"}
